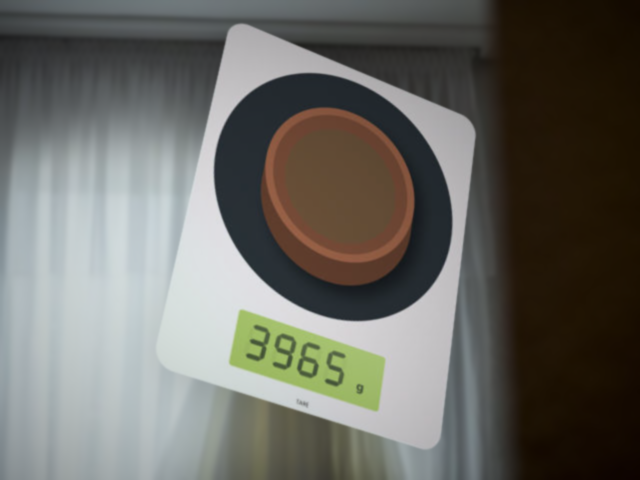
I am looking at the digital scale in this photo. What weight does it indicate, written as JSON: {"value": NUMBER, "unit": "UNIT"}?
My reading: {"value": 3965, "unit": "g"}
